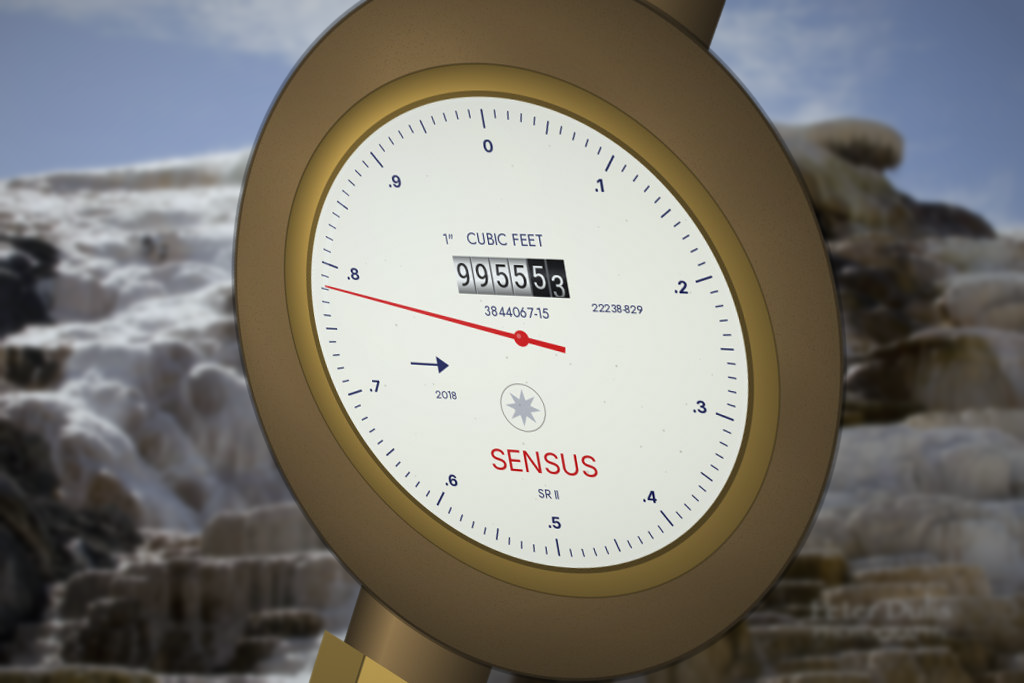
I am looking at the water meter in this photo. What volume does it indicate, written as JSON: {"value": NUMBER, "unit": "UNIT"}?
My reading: {"value": 995552.78, "unit": "ft³"}
